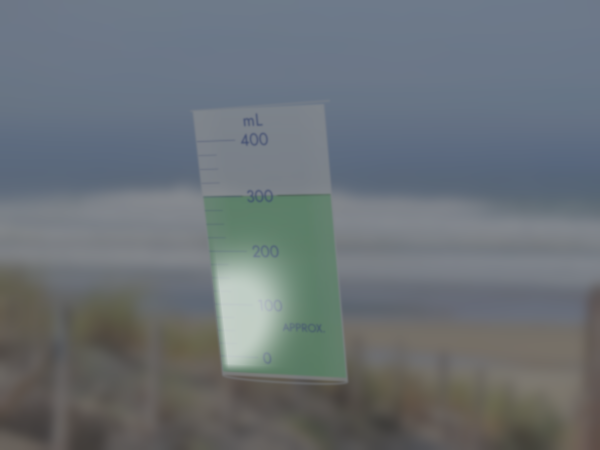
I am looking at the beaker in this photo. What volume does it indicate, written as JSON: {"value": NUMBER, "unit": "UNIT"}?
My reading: {"value": 300, "unit": "mL"}
